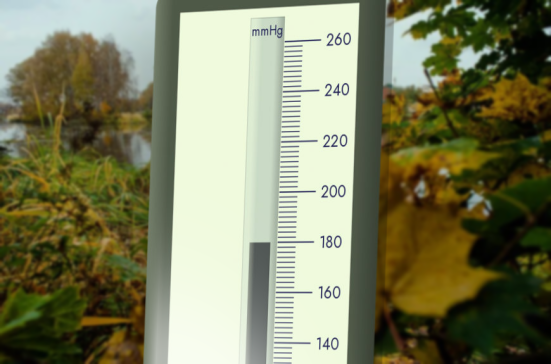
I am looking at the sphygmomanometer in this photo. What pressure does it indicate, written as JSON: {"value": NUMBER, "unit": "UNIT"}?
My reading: {"value": 180, "unit": "mmHg"}
